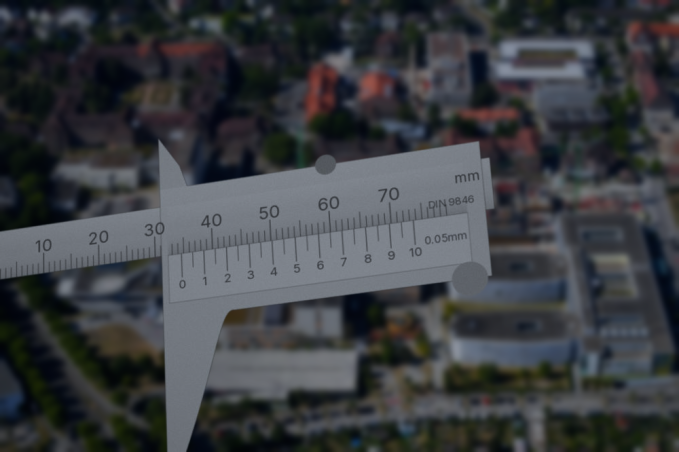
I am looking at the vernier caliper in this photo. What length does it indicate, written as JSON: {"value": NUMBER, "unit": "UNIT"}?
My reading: {"value": 34.6, "unit": "mm"}
